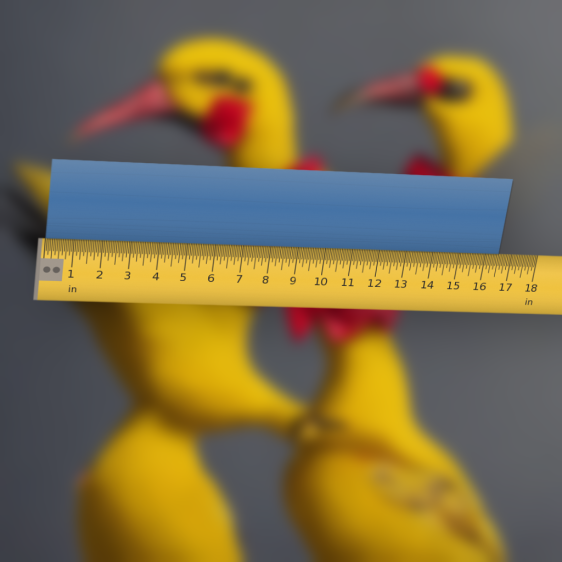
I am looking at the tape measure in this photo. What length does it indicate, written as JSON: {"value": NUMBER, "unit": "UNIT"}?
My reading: {"value": 16.5, "unit": "in"}
